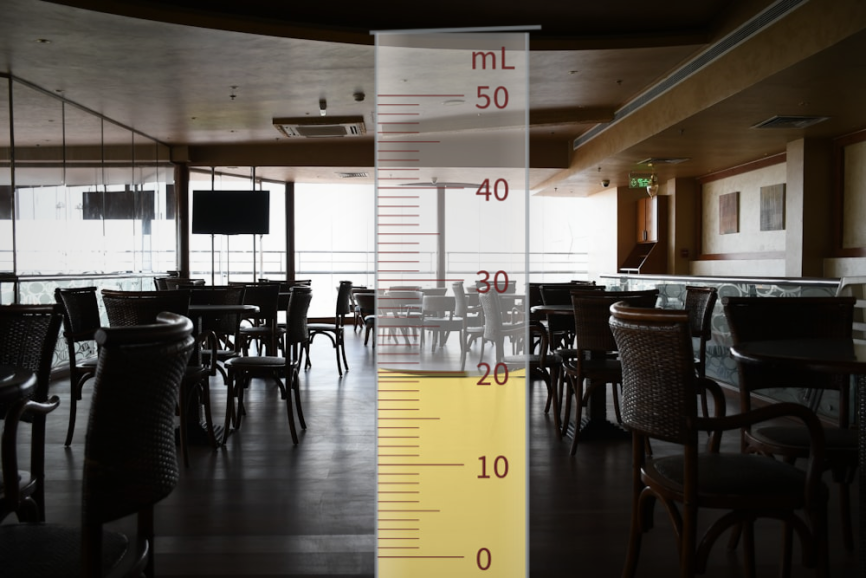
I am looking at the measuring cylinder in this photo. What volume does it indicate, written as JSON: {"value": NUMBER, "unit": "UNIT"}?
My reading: {"value": 19.5, "unit": "mL"}
